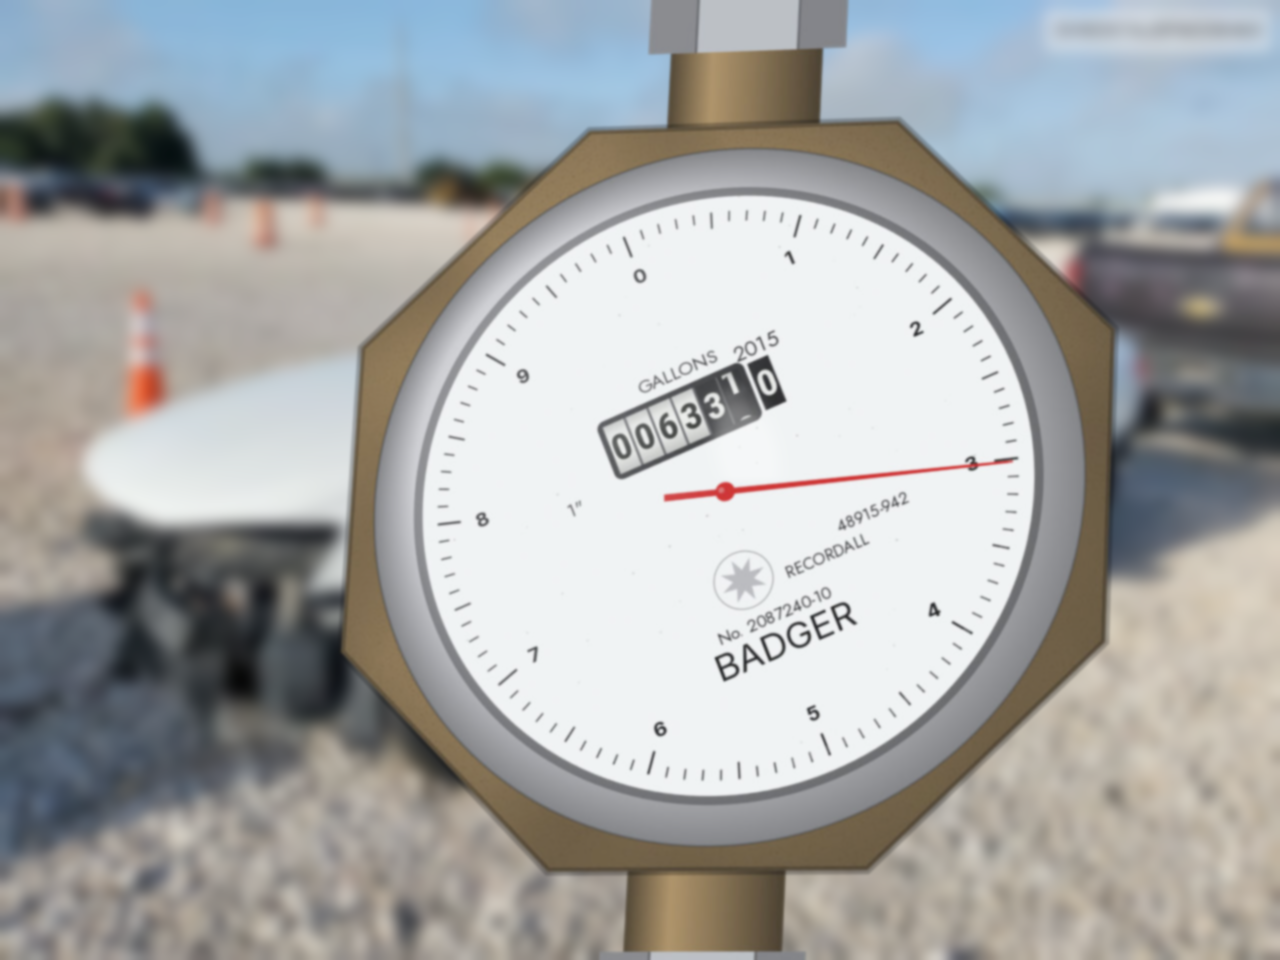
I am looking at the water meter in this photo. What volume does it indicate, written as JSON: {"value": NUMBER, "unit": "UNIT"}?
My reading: {"value": 63313.0, "unit": "gal"}
